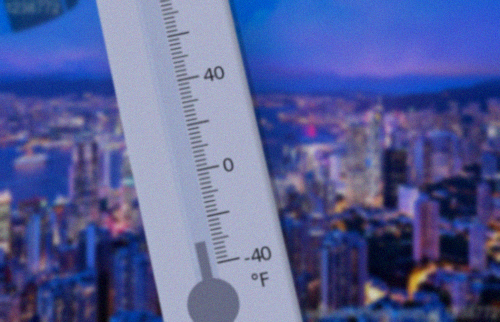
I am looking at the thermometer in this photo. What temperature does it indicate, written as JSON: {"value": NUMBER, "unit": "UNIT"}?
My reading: {"value": -30, "unit": "°F"}
